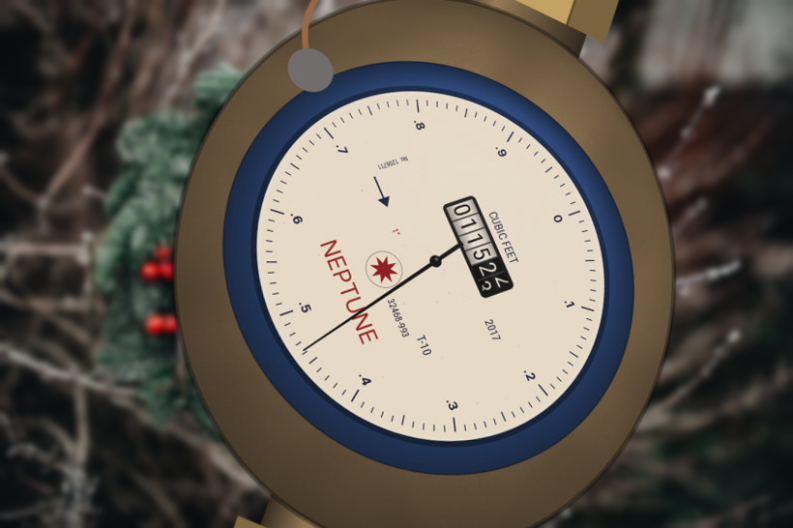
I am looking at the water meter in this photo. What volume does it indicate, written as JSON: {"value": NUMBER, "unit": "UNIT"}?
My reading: {"value": 11522.46, "unit": "ft³"}
